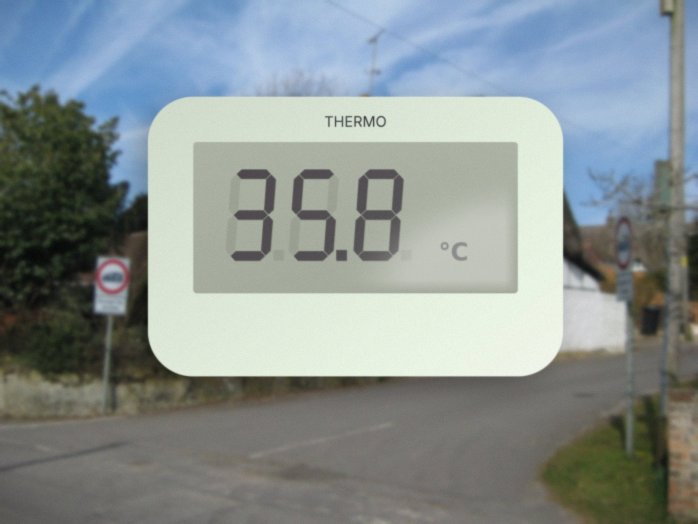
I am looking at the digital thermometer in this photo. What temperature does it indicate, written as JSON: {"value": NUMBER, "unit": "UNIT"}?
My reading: {"value": 35.8, "unit": "°C"}
